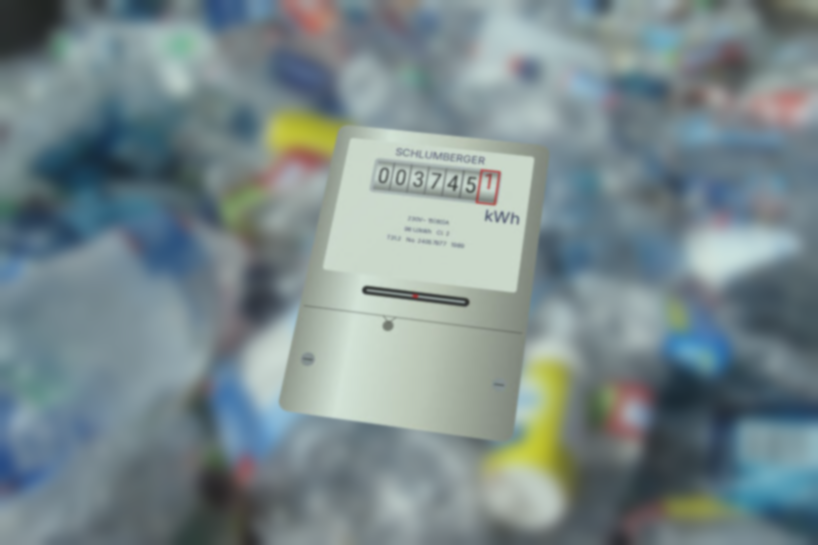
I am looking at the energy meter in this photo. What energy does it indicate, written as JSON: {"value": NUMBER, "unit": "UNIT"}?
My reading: {"value": 3745.1, "unit": "kWh"}
